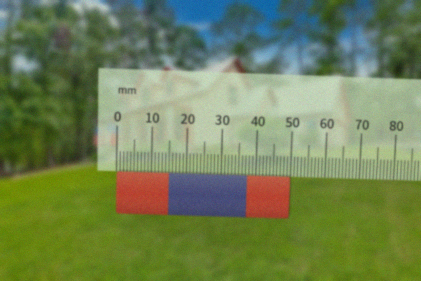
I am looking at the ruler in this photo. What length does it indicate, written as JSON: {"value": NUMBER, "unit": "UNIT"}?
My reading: {"value": 50, "unit": "mm"}
